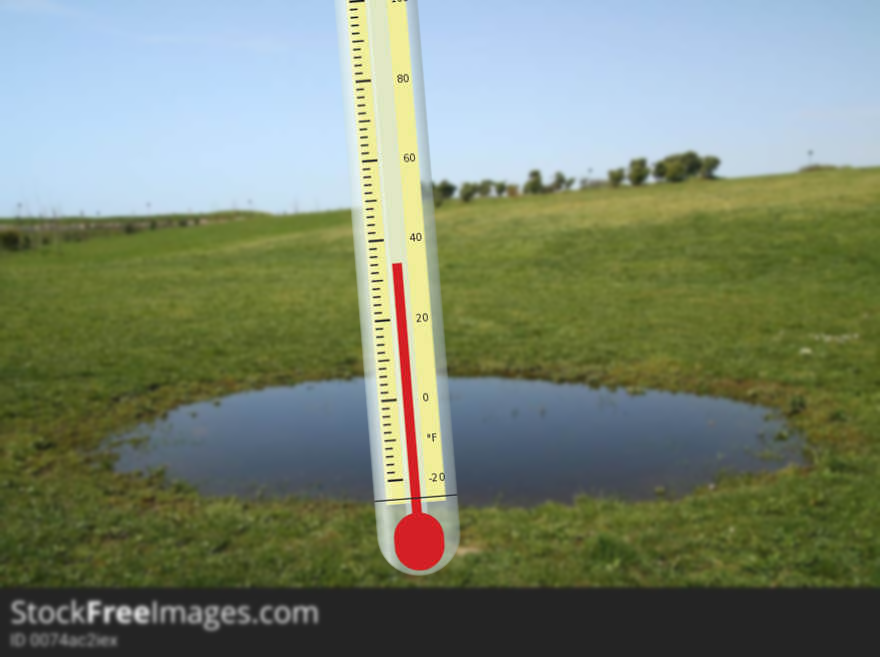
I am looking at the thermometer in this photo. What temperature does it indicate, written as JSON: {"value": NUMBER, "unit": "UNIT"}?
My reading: {"value": 34, "unit": "°F"}
